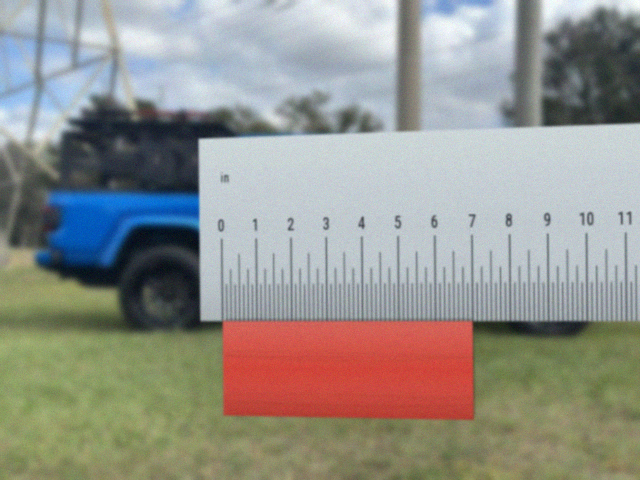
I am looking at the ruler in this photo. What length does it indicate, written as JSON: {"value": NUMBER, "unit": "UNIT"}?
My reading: {"value": 7, "unit": "in"}
